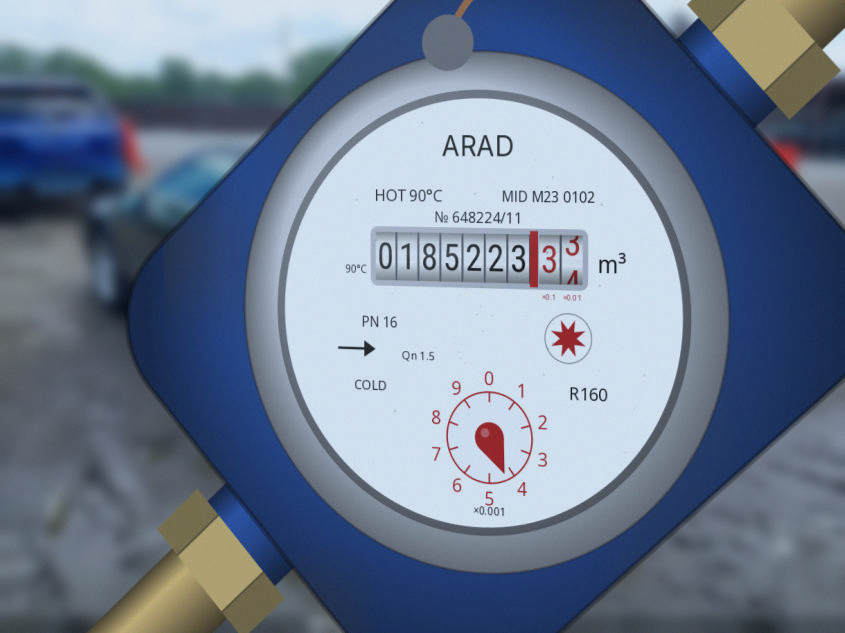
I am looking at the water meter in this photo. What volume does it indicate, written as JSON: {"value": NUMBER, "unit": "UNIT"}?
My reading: {"value": 185223.334, "unit": "m³"}
